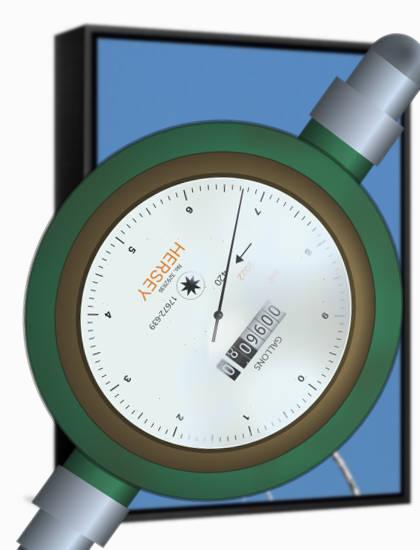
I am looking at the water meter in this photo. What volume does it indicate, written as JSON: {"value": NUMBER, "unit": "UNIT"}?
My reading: {"value": 96076.7, "unit": "gal"}
